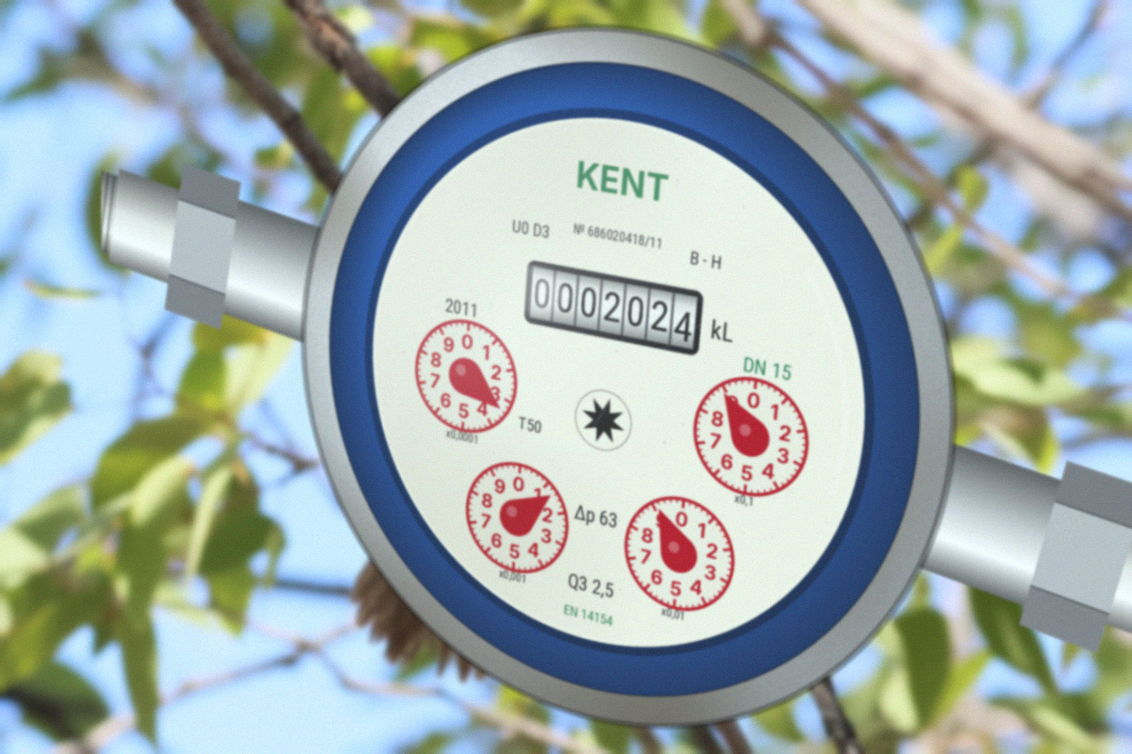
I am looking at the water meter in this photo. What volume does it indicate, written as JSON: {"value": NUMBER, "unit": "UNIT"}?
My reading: {"value": 2023.8913, "unit": "kL"}
